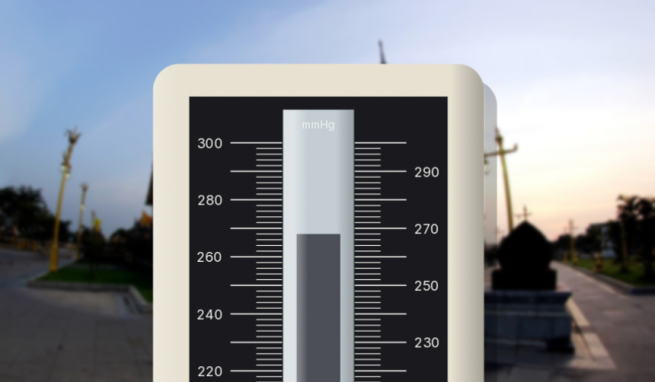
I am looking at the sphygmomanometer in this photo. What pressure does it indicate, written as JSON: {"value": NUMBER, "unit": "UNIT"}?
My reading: {"value": 268, "unit": "mmHg"}
